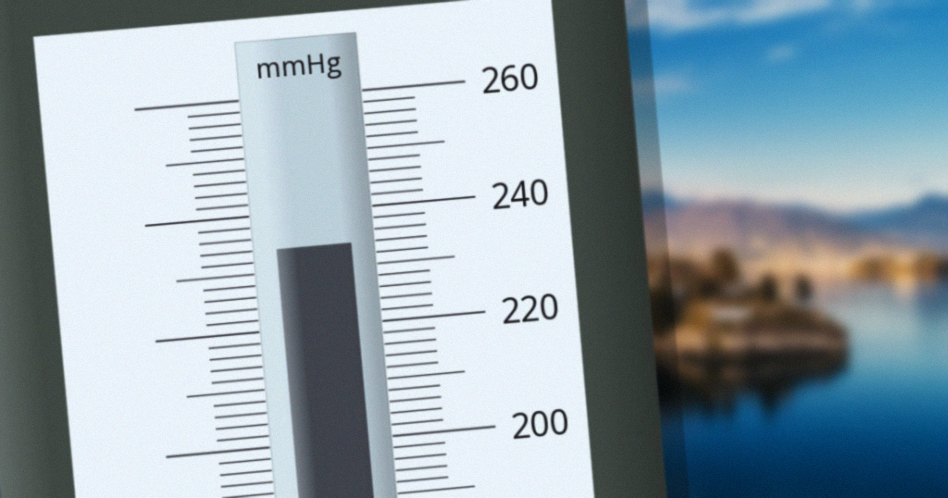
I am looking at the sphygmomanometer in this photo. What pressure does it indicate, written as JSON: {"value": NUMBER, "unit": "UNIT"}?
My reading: {"value": 234, "unit": "mmHg"}
